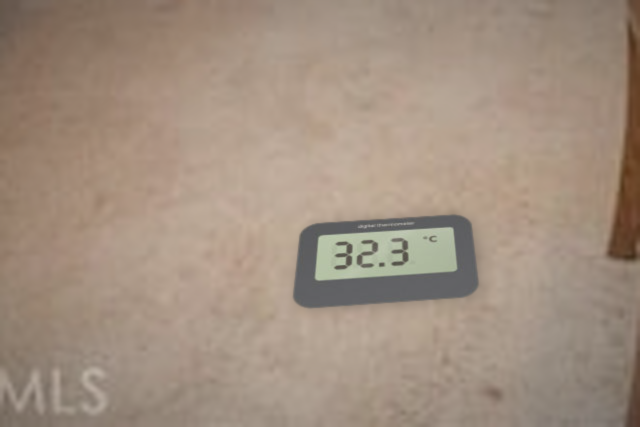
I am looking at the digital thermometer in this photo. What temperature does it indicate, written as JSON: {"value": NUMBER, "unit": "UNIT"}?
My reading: {"value": 32.3, "unit": "°C"}
